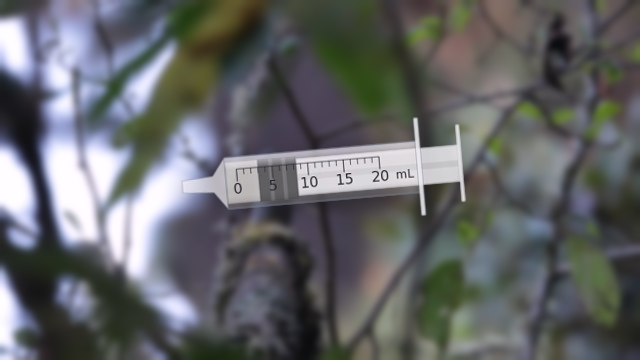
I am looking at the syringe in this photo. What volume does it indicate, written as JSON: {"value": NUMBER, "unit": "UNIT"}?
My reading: {"value": 3, "unit": "mL"}
